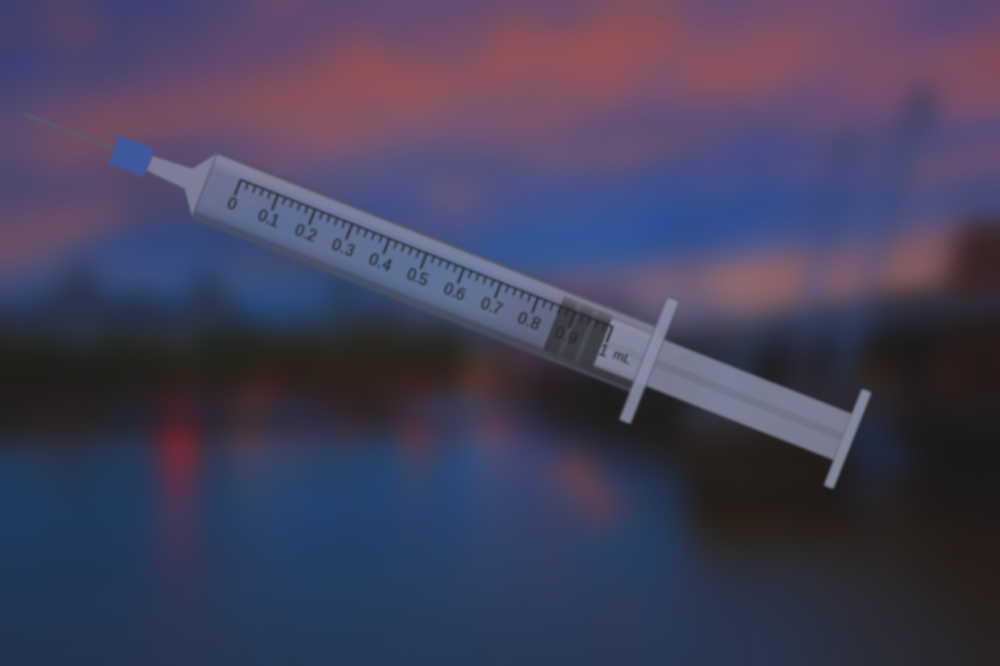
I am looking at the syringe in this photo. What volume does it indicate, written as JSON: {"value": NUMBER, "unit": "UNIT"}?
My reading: {"value": 0.86, "unit": "mL"}
